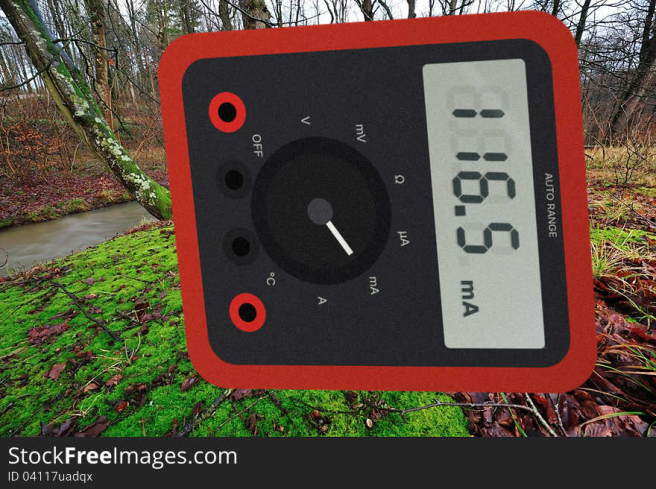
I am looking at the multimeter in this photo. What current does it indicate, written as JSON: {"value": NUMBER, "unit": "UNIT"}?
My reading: {"value": 116.5, "unit": "mA"}
